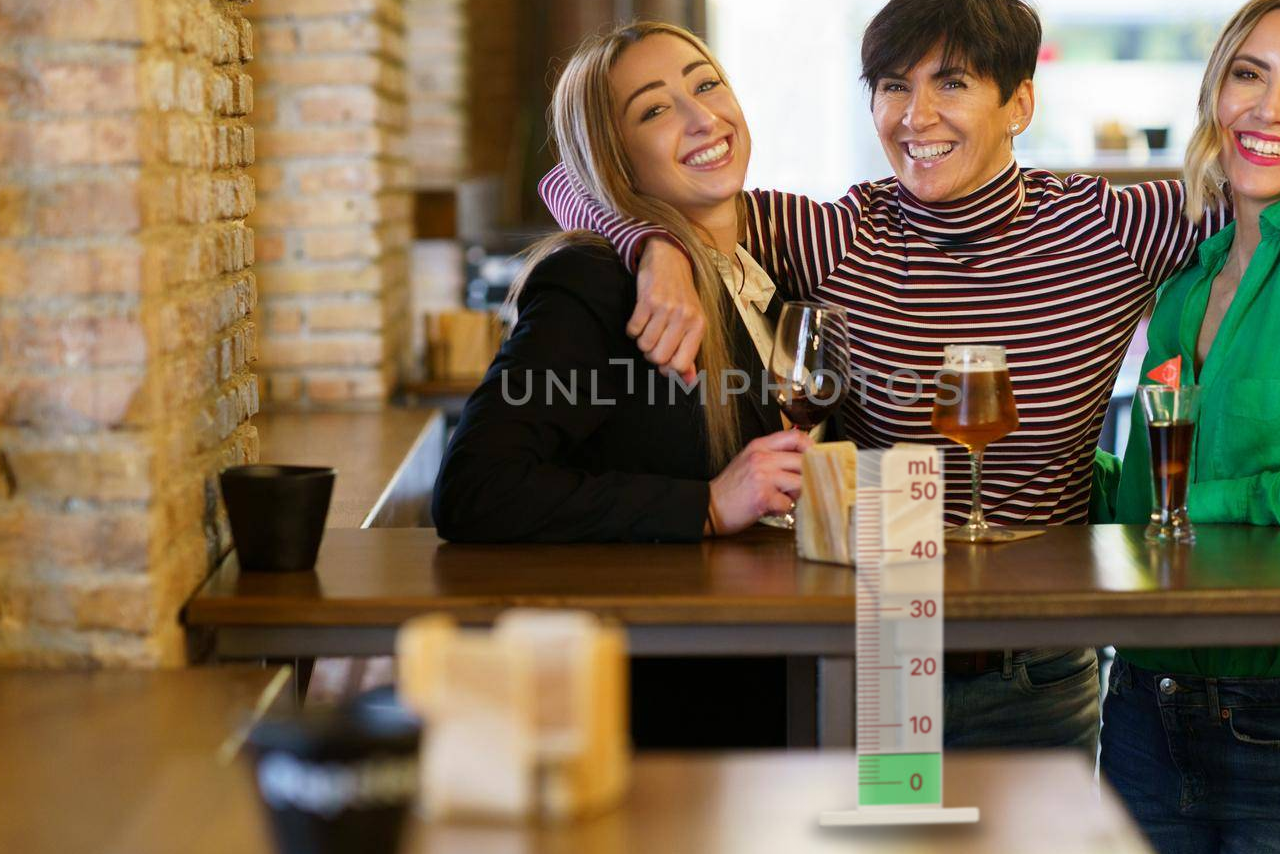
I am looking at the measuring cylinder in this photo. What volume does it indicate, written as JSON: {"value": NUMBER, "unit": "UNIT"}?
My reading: {"value": 5, "unit": "mL"}
